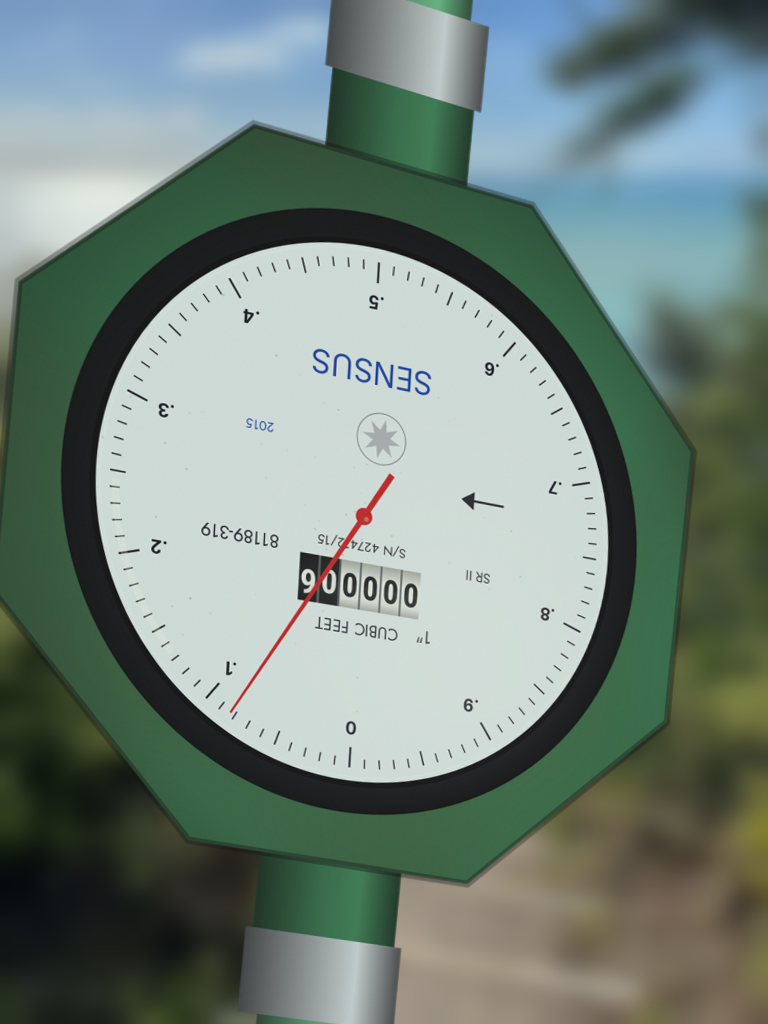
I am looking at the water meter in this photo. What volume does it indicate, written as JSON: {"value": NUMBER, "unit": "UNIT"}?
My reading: {"value": 6.08, "unit": "ft³"}
